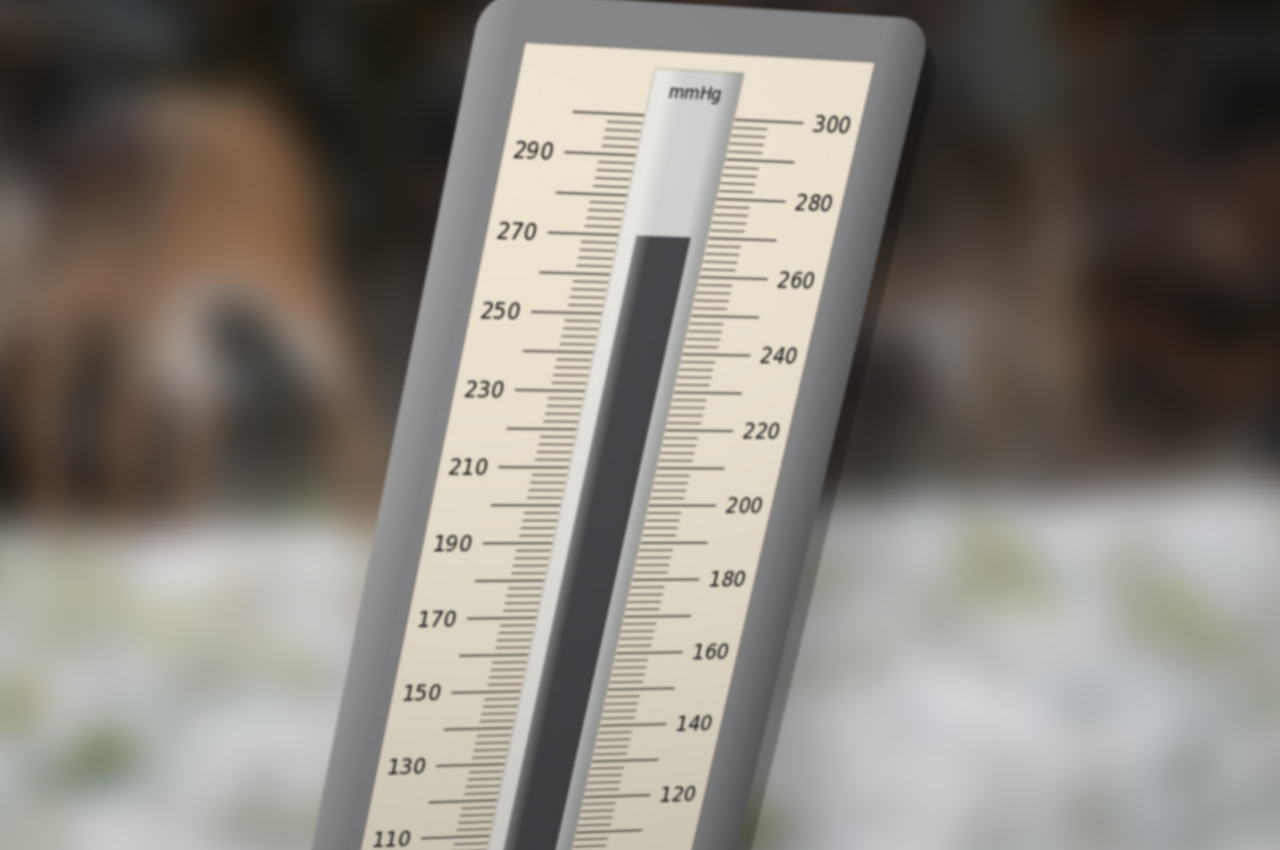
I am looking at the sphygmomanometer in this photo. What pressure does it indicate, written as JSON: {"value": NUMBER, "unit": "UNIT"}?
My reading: {"value": 270, "unit": "mmHg"}
